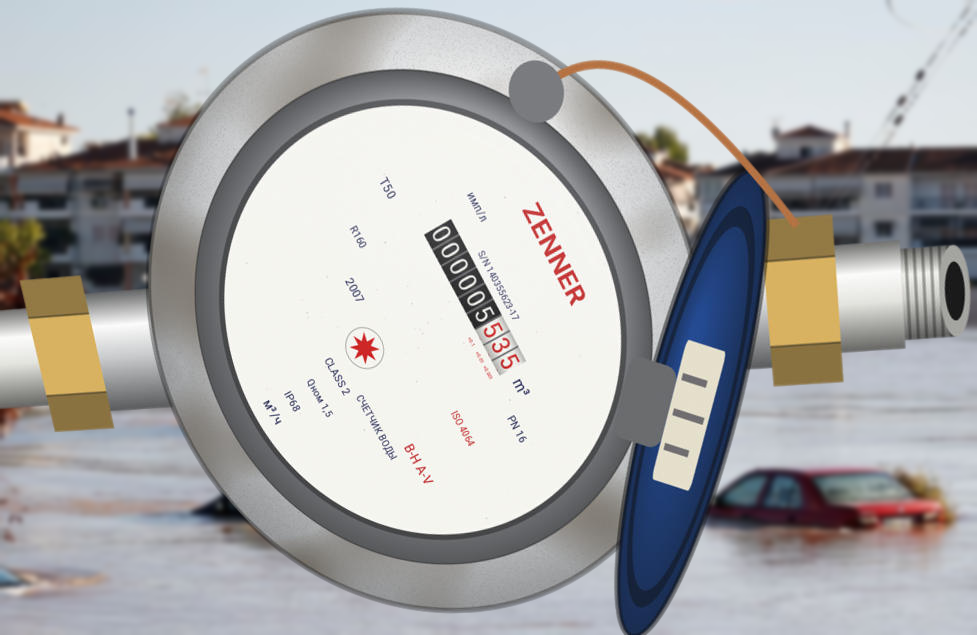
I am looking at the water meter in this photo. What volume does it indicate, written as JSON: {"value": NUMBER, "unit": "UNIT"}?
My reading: {"value": 5.535, "unit": "m³"}
